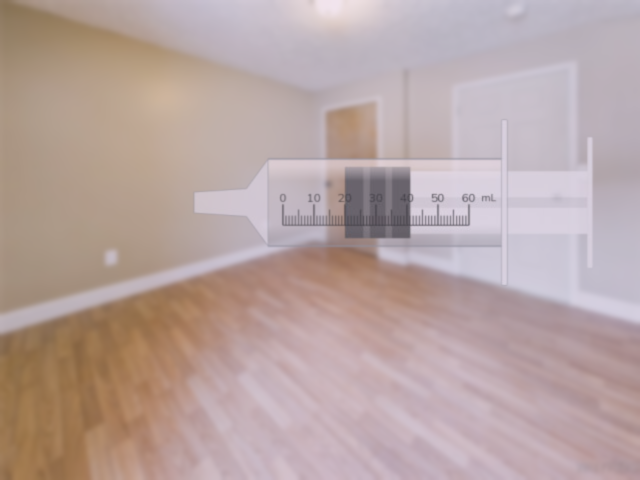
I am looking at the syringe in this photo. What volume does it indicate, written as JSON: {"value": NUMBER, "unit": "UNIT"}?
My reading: {"value": 20, "unit": "mL"}
